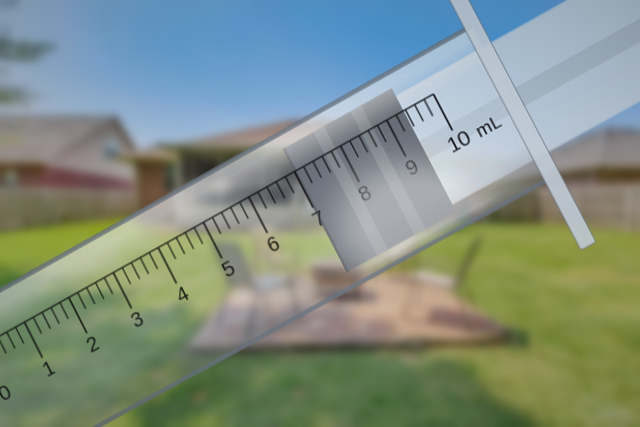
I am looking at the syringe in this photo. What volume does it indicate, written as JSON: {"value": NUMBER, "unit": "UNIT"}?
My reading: {"value": 7, "unit": "mL"}
